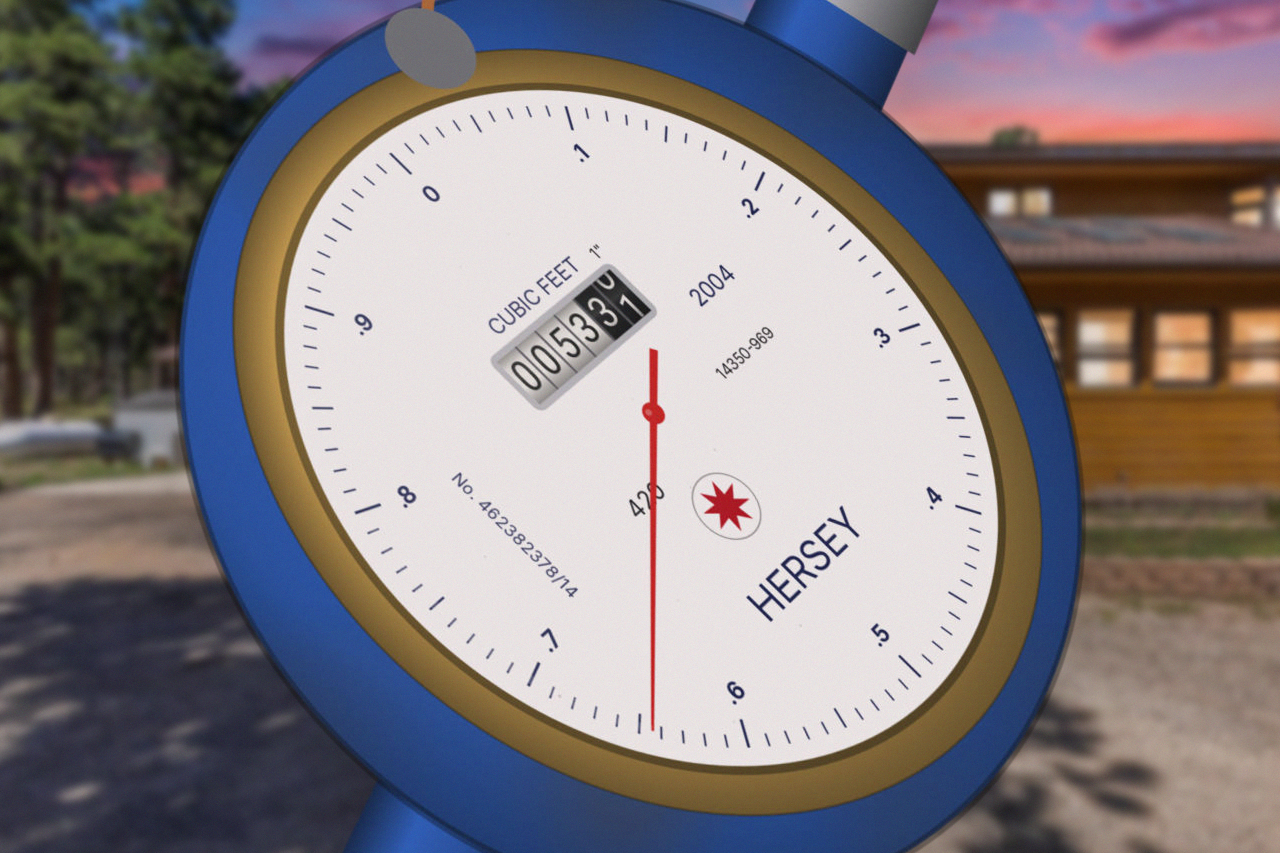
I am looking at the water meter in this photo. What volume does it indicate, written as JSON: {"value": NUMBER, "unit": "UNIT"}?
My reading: {"value": 5330.64, "unit": "ft³"}
